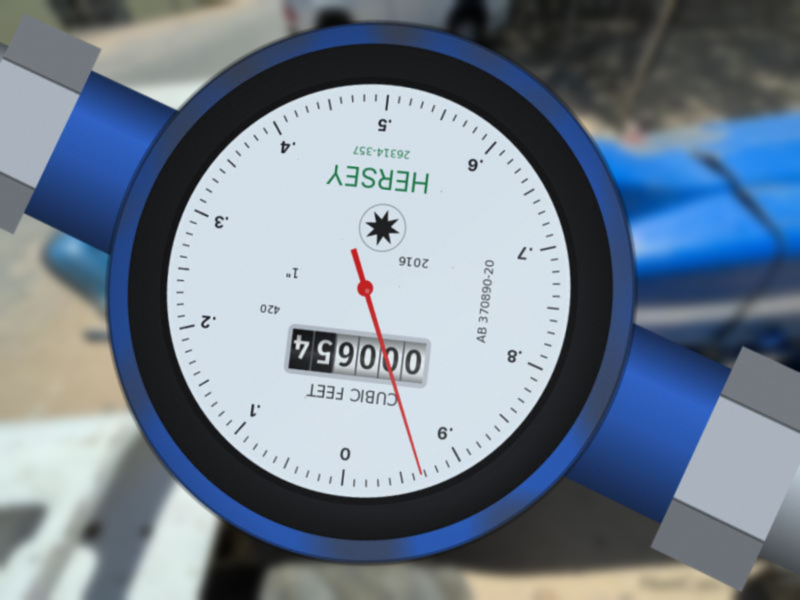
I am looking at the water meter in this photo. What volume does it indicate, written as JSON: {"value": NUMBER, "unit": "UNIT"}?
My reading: {"value": 653.93, "unit": "ft³"}
